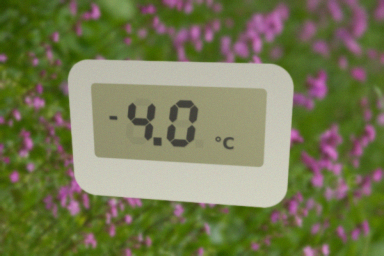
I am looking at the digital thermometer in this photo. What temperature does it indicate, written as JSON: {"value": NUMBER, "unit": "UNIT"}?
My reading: {"value": -4.0, "unit": "°C"}
